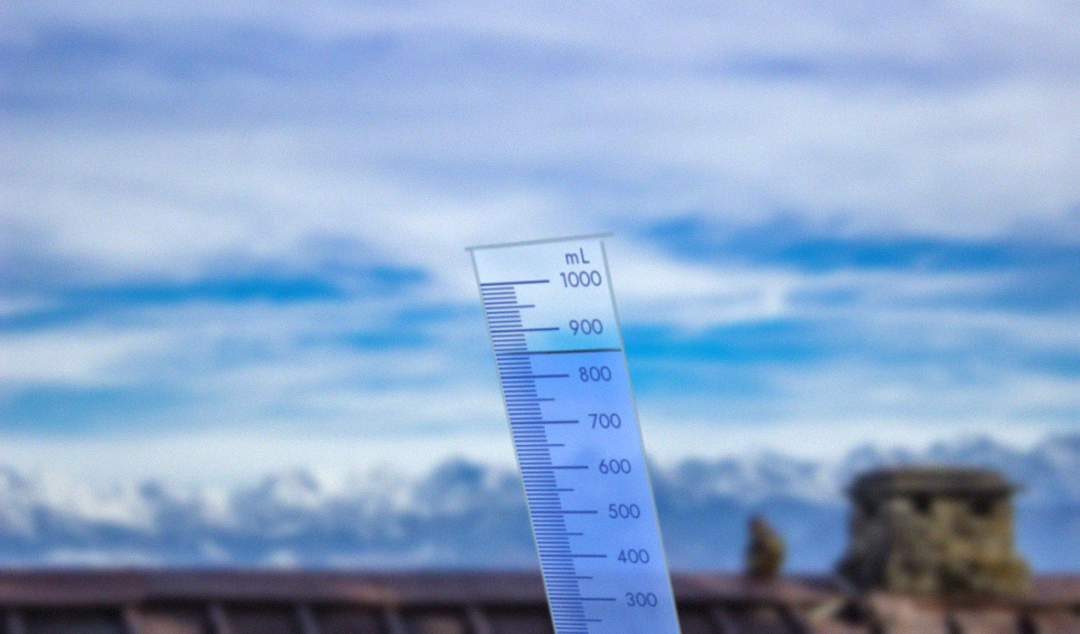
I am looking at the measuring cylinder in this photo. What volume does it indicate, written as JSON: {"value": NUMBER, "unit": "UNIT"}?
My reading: {"value": 850, "unit": "mL"}
